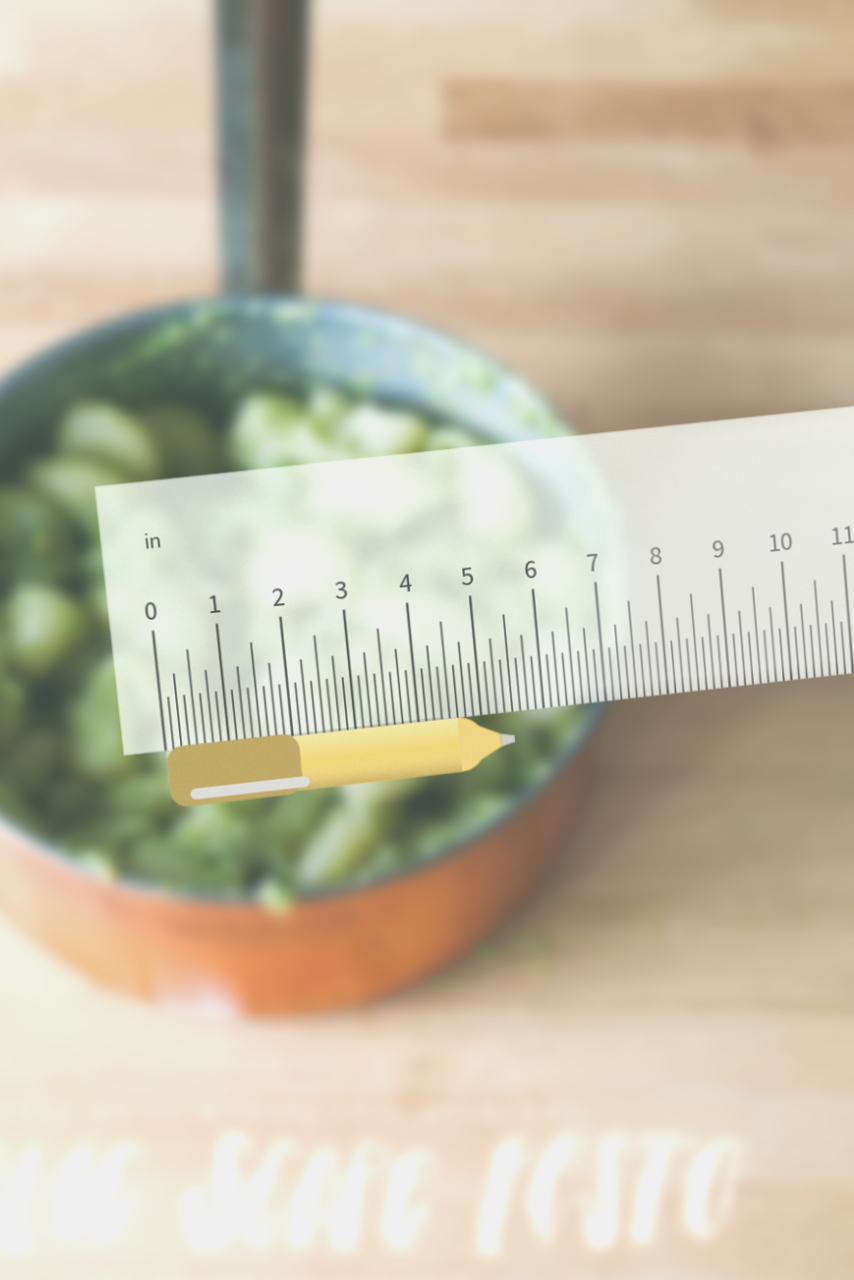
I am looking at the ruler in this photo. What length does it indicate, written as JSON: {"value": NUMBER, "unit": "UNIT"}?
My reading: {"value": 5.5, "unit": "in"}
